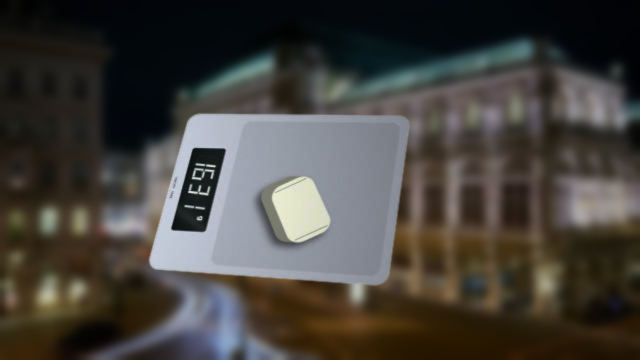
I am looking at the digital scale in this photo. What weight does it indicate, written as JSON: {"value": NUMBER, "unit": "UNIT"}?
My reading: {"value": 1631, "unit": "g"}
